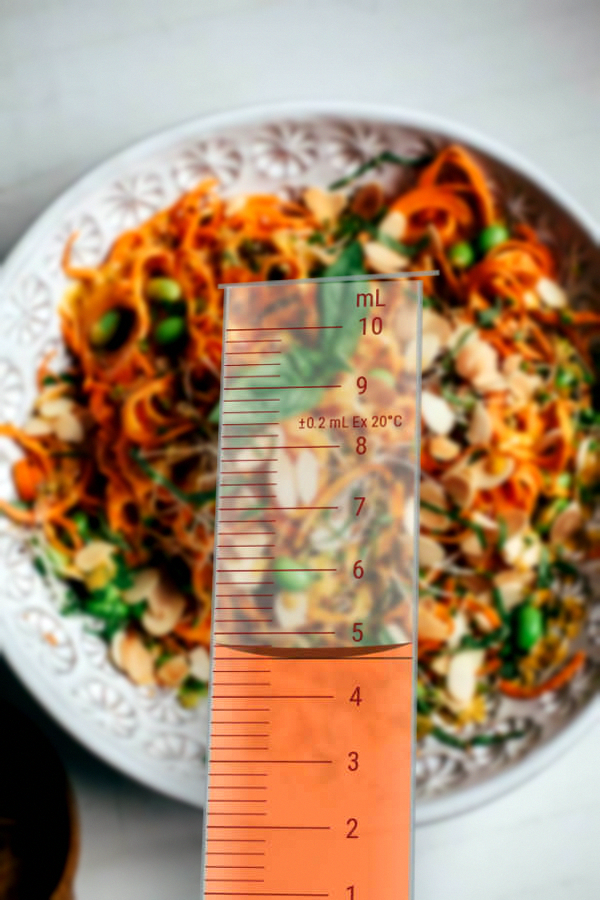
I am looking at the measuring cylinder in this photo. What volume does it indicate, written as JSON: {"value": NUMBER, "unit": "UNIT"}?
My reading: {"value": 4.6, "unit": "mL"}
